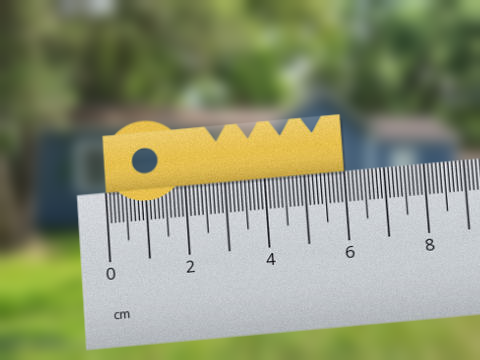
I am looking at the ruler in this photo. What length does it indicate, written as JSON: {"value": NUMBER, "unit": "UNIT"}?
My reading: {"value": 6, "unit": "cm"}
